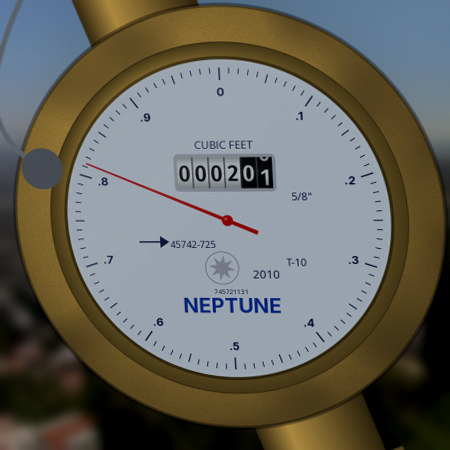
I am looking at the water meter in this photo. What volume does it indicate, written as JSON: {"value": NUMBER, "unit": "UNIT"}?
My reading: {"value": 200.81, "unit": "ft³"}
